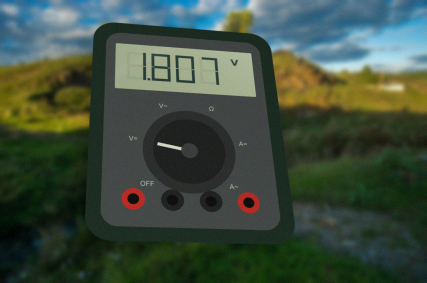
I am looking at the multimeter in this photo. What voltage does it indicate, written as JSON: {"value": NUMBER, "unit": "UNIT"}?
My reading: {"value": 1.807, "unit": "V"}
